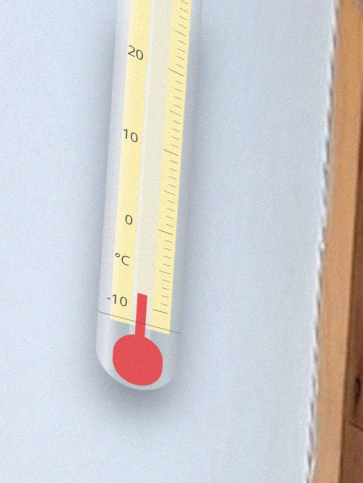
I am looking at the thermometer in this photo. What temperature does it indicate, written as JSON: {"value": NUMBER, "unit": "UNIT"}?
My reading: {"value": -8.5, "unit": "°C"}
